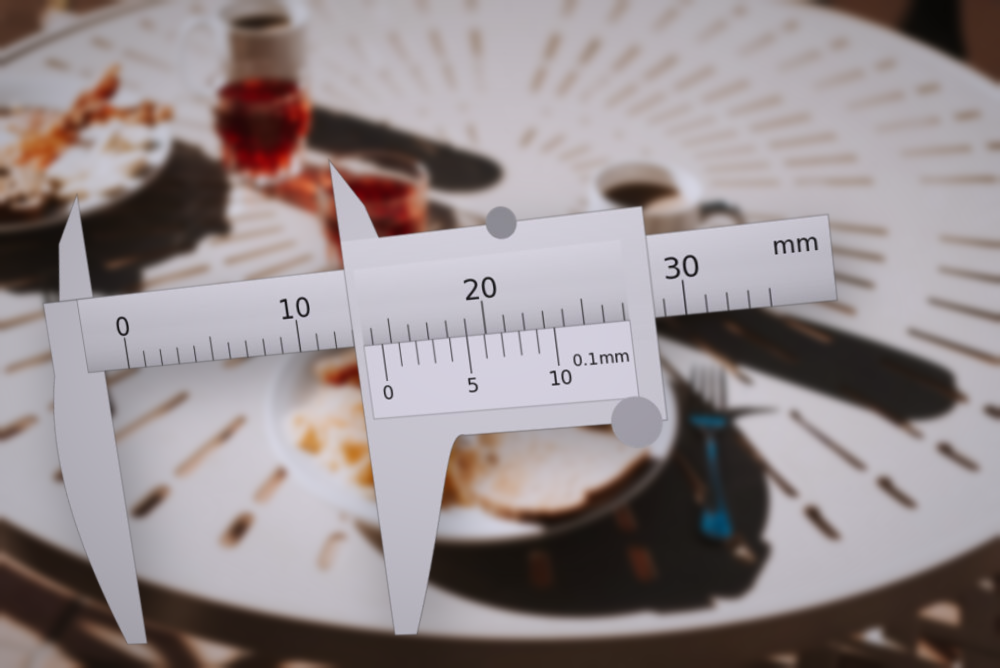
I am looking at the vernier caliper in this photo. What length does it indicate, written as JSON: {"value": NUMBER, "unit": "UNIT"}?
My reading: {"value": 14.5, "unit": "mm"}
